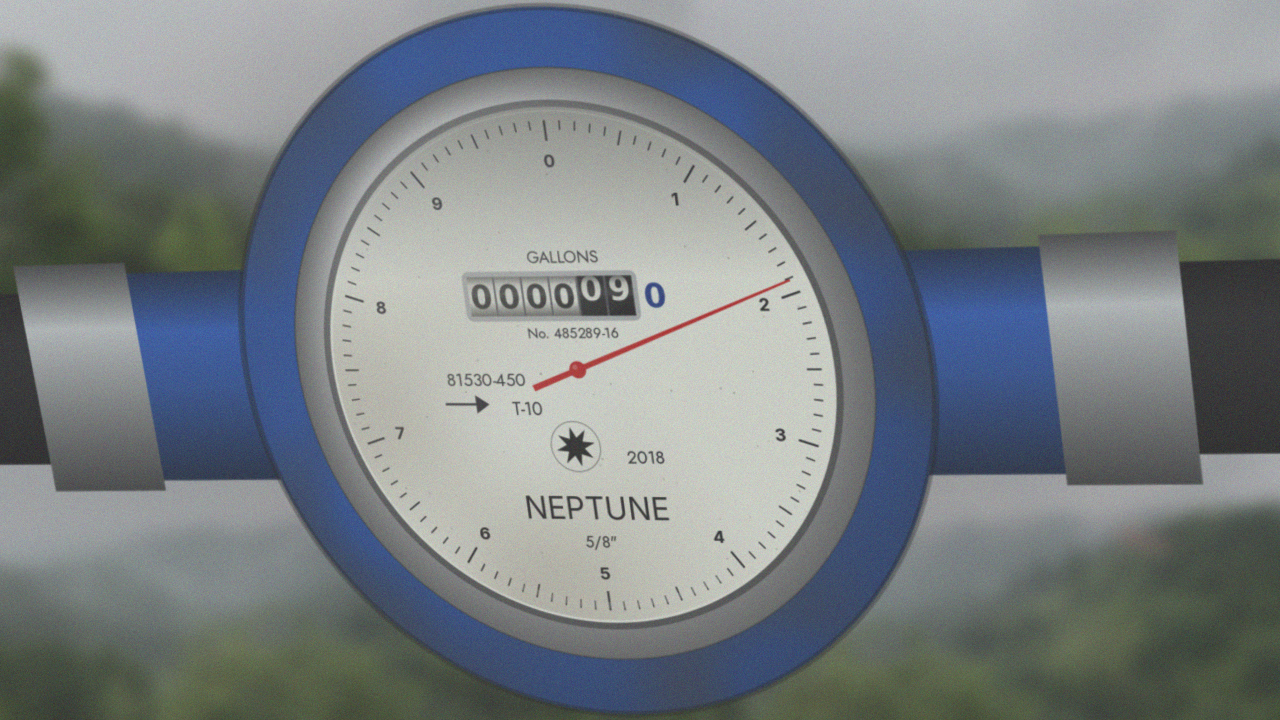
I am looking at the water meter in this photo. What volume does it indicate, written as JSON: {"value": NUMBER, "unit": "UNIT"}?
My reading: {"value": 91.9, "unit": "gal"}
